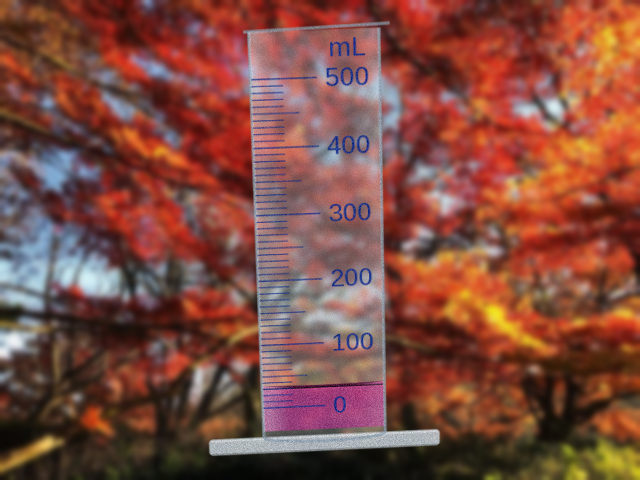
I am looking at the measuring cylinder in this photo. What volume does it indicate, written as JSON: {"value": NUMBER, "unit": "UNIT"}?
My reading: {"value": 30, "unit": "mL"}
